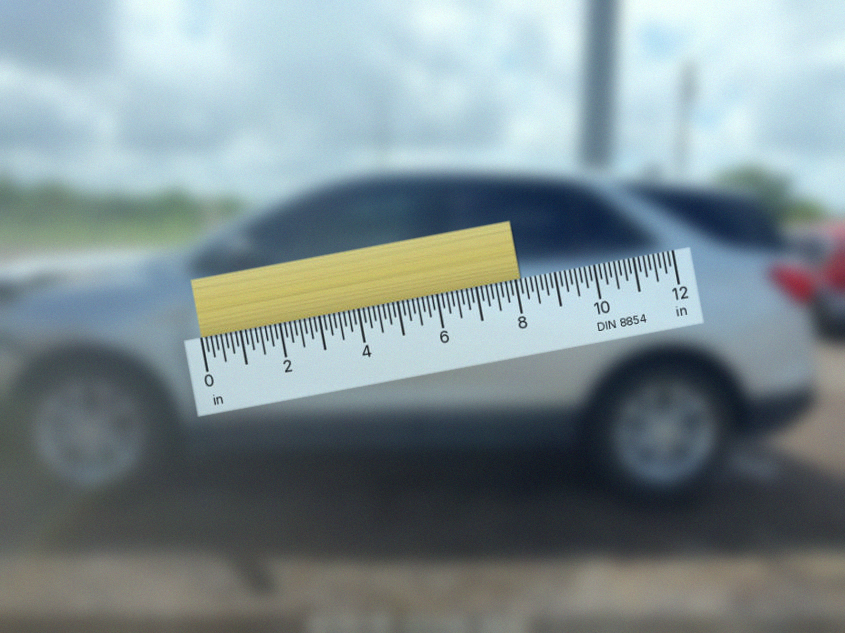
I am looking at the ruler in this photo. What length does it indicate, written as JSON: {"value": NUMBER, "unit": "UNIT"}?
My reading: {"value": 8.125, "unit": "in"}
